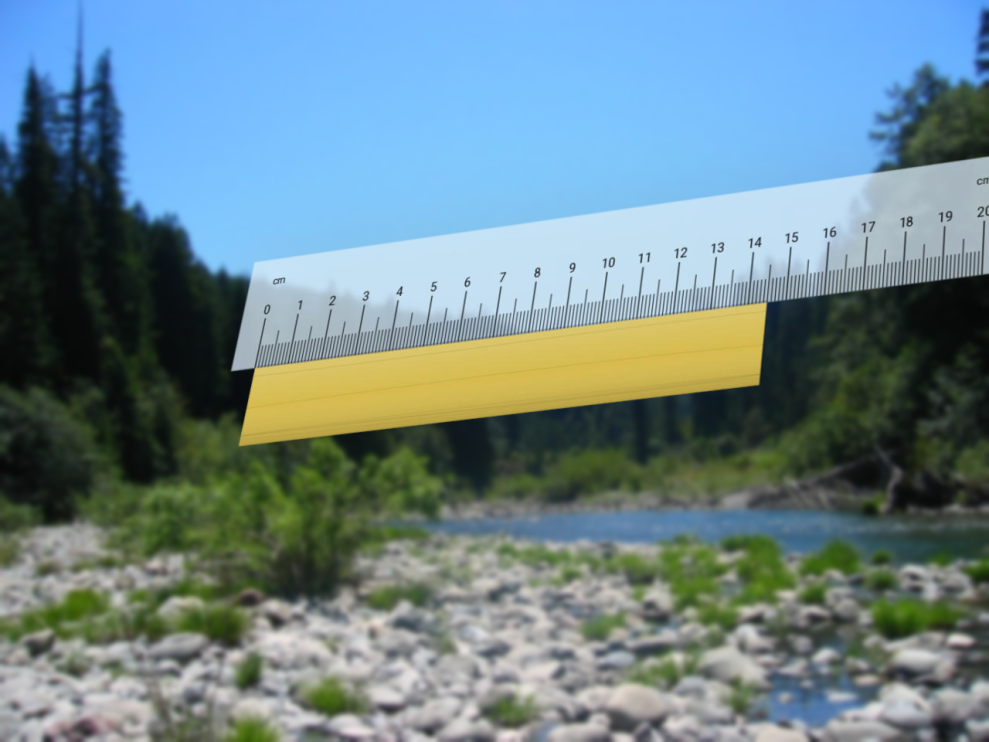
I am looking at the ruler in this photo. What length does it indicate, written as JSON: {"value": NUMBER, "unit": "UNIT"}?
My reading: {"value": 14.5, "unit": "cm"}
